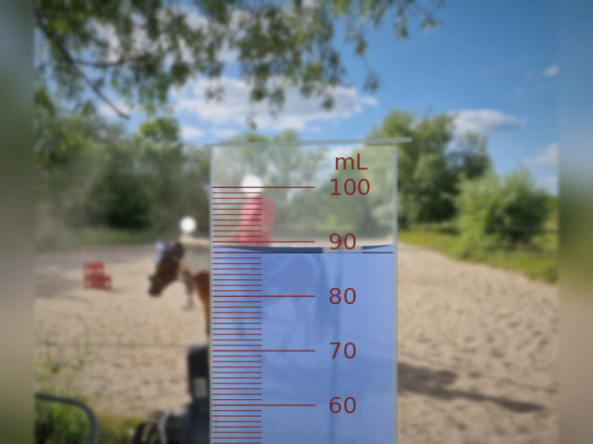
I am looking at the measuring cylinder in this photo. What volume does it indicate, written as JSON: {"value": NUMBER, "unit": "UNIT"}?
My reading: {"value": 88, "unit": "mL"}
